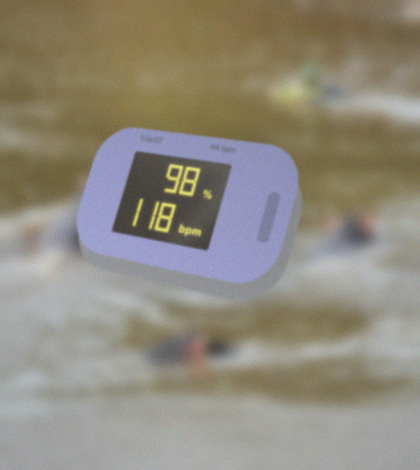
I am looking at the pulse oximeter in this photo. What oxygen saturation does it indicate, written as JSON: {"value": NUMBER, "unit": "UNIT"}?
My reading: {"value": 98, "unit": "%"}
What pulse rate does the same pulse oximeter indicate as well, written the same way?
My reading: {"value": 118, "unit": "bpm"}
